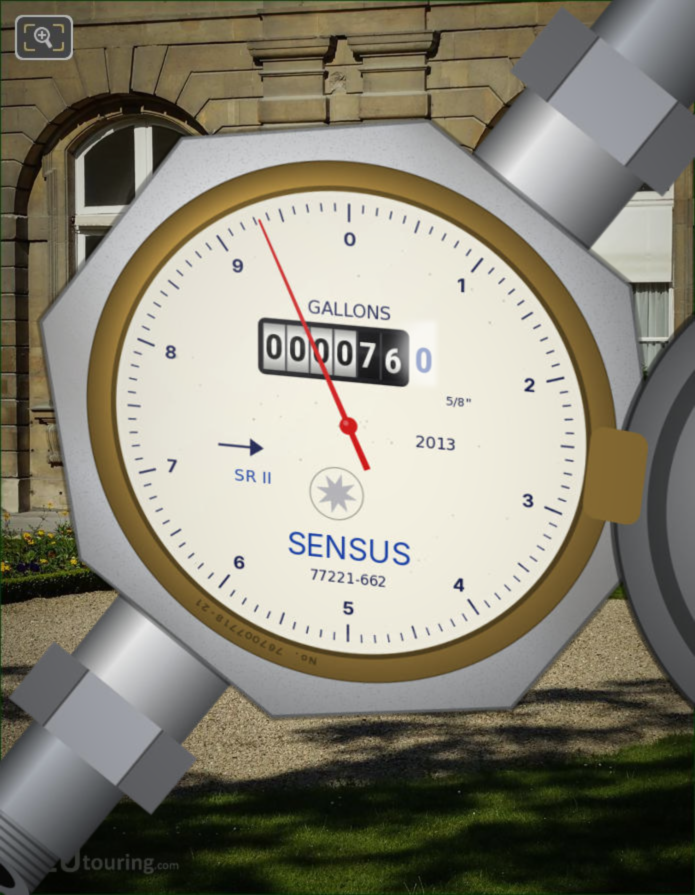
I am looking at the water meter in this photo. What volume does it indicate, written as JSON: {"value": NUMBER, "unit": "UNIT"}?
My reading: {"value": 759.3, "unit": "gal"}
